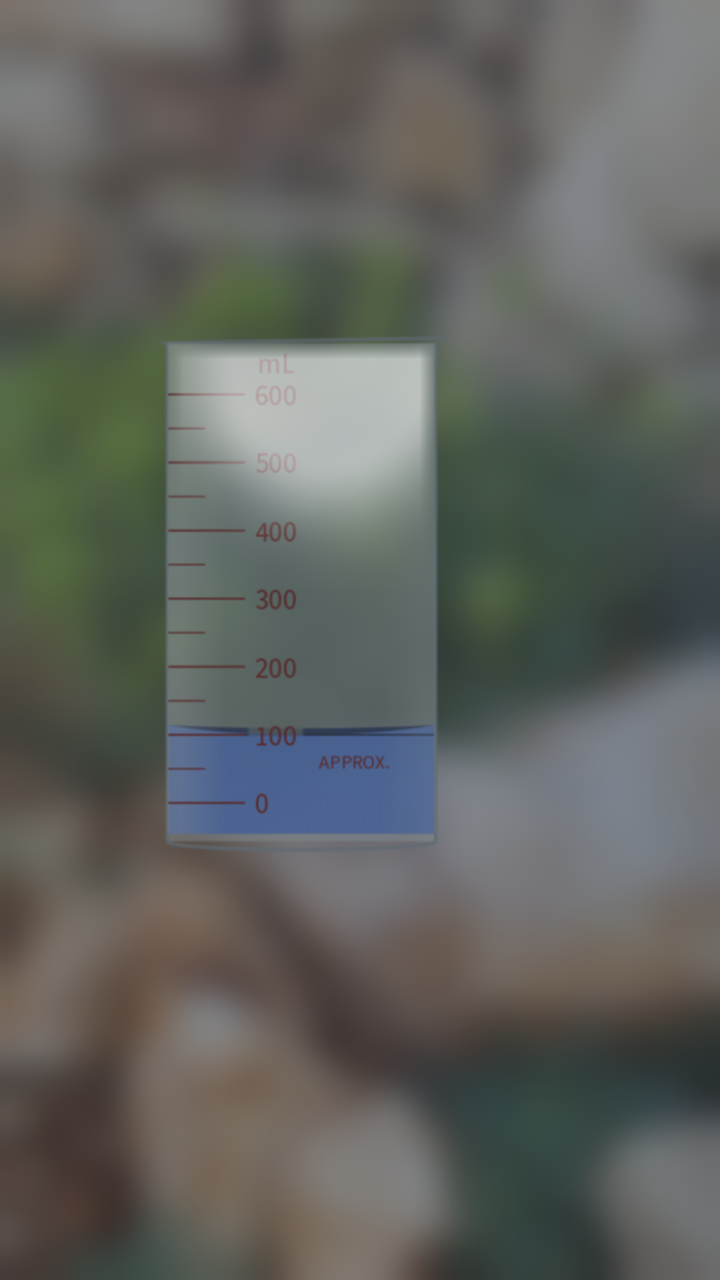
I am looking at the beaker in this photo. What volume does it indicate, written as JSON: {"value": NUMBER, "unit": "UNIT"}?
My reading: {"value": 100, "unit": "mL"}
